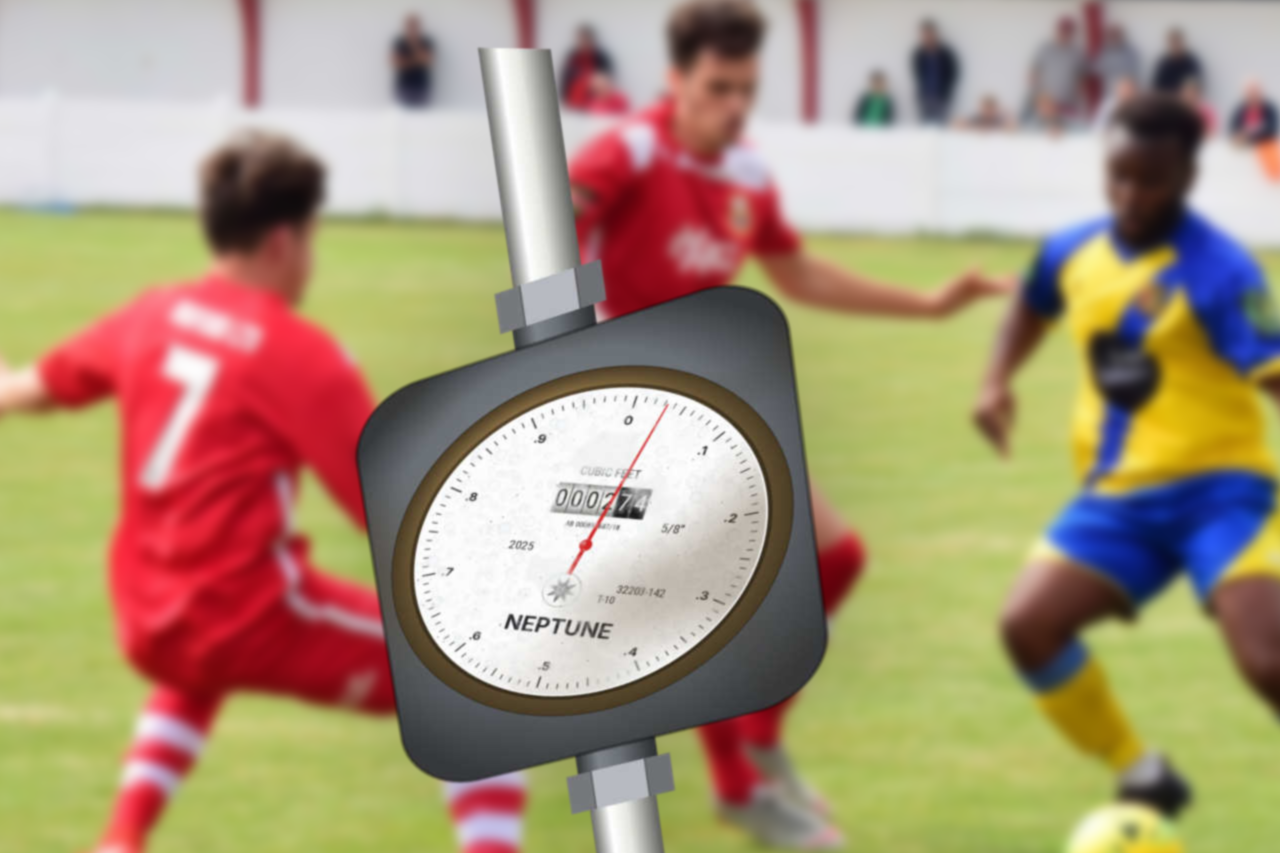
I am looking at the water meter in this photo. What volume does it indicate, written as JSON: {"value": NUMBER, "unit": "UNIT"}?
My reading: {"value": 274.03, "unit": "ft³"}
